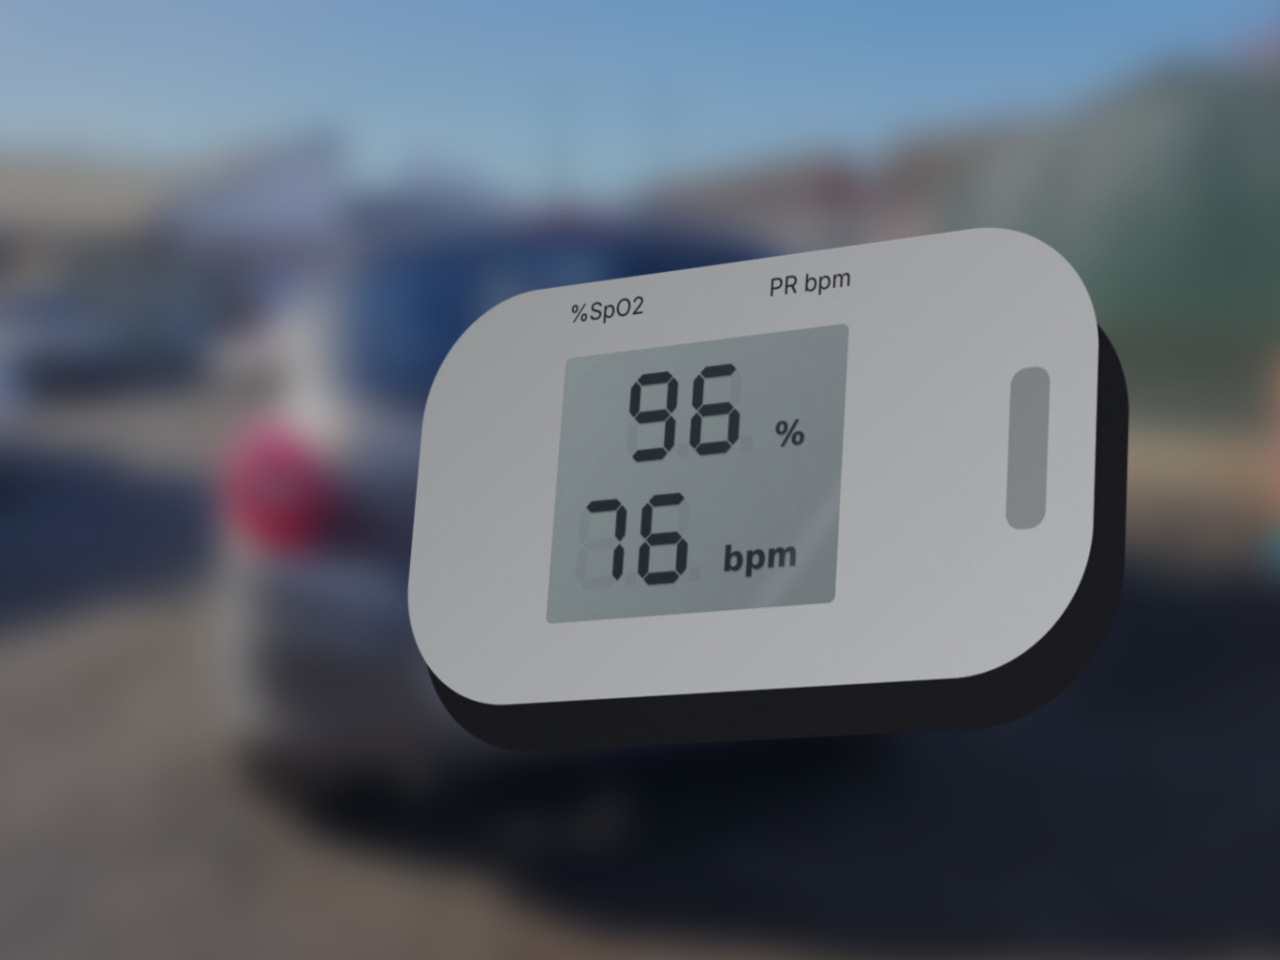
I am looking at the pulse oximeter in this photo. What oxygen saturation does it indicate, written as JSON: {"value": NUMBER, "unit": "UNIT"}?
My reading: {"value": 96, "unit": "%"}
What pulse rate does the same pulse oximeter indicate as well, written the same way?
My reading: {"value": 76, "unit": "bpm"}
